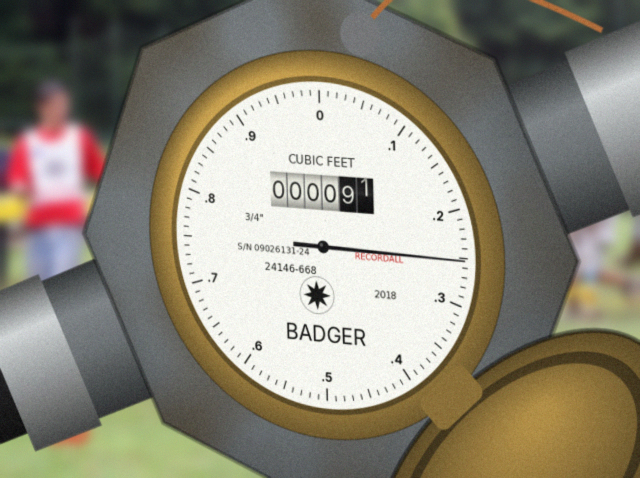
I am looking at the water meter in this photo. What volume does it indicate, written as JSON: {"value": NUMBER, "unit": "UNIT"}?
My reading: {"value": 91.25, "unit": "ft³"}
